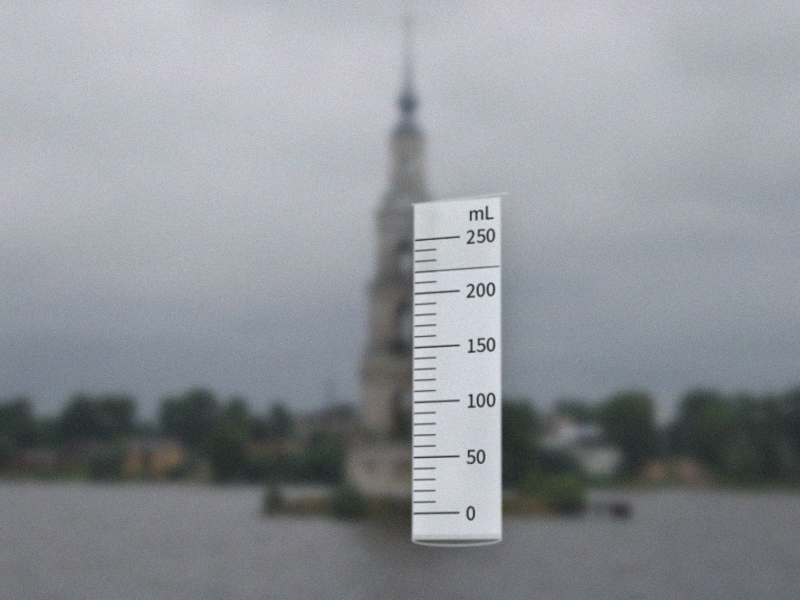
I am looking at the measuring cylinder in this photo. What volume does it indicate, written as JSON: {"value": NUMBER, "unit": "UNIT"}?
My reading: {"value": 220, "unit": "mL"}
